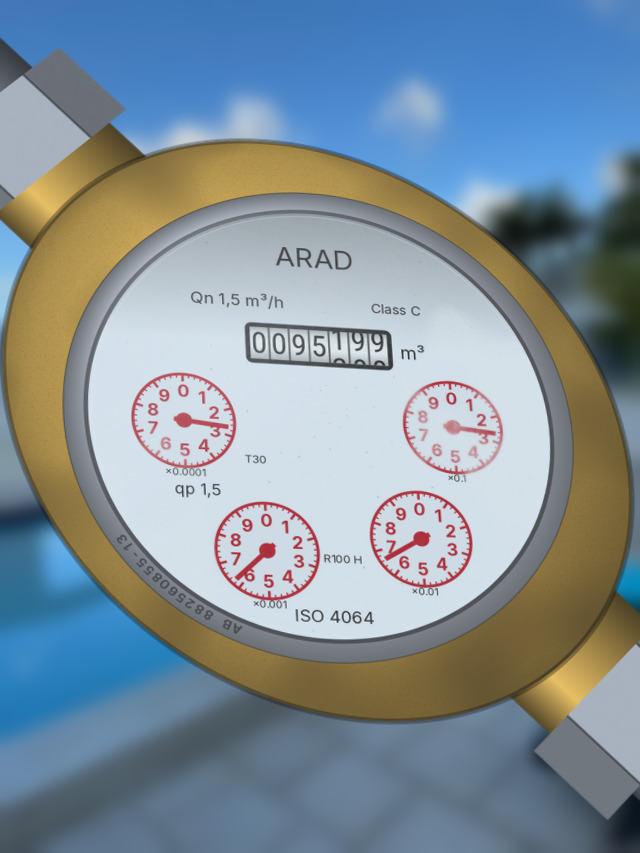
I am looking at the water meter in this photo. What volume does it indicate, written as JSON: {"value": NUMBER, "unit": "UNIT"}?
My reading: {"value": 95199.2662, "unit": "m³"}
